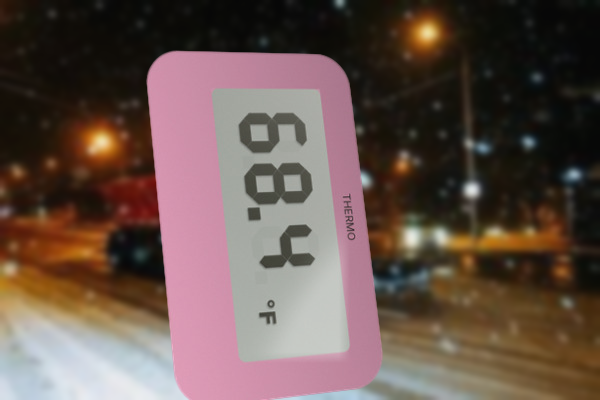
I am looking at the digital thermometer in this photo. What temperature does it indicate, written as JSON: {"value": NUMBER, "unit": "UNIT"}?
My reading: {"value": 68.4, "unit": "°F"}
